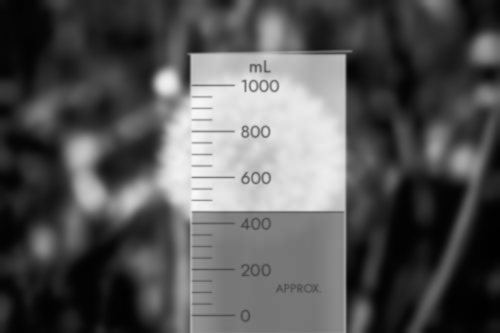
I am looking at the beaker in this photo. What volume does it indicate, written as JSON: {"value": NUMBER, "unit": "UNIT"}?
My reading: {"value": 450, "unit": "mL"}
